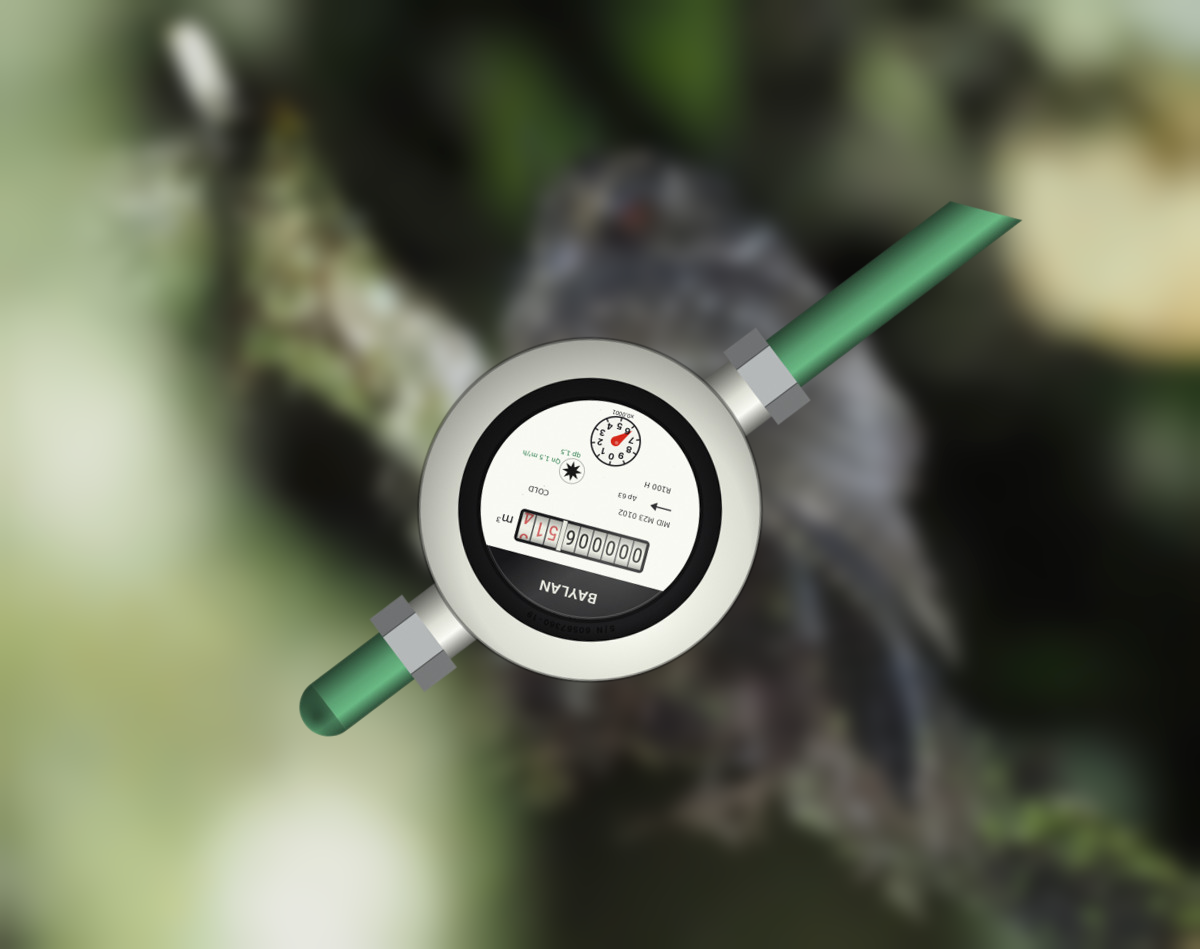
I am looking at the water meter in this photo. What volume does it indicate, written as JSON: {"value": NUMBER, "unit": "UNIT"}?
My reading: {"value": 6.5136, "unit": "m³"}
